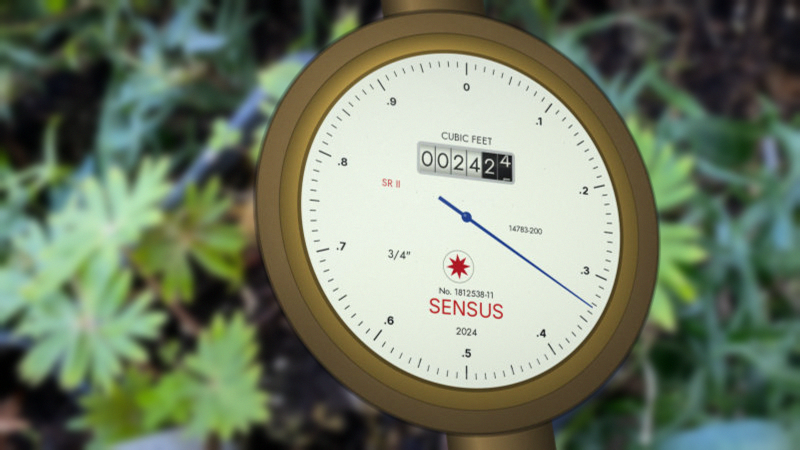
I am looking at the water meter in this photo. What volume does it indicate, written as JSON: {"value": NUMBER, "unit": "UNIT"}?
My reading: {"value": 2424.33, "unit": "ft³"}
